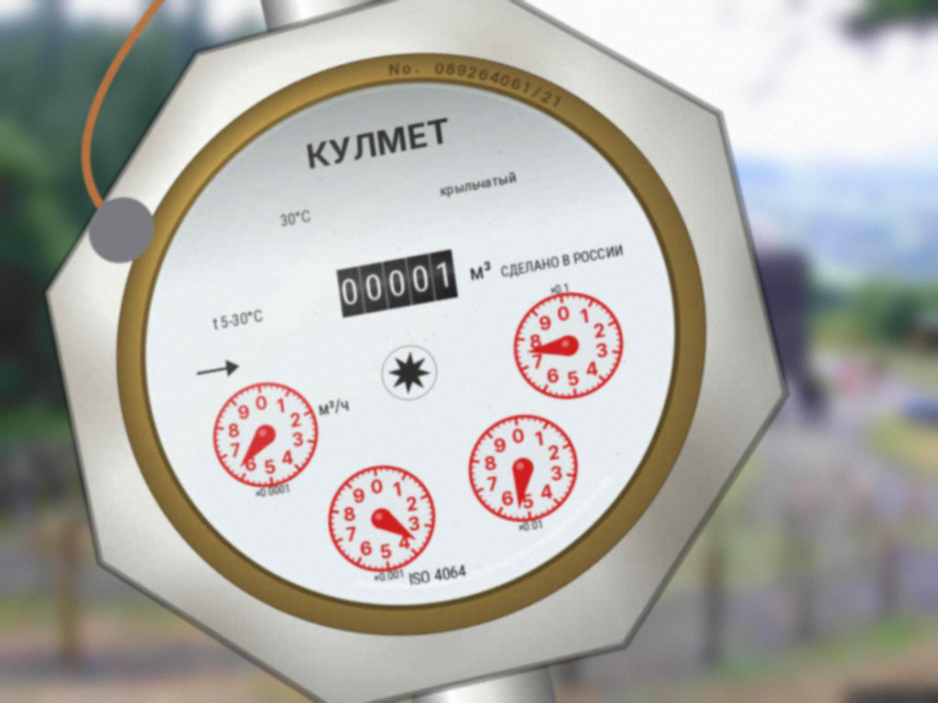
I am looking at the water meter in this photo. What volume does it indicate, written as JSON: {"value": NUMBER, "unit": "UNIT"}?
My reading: {"value": 1.7536, "unit": "m³"}
